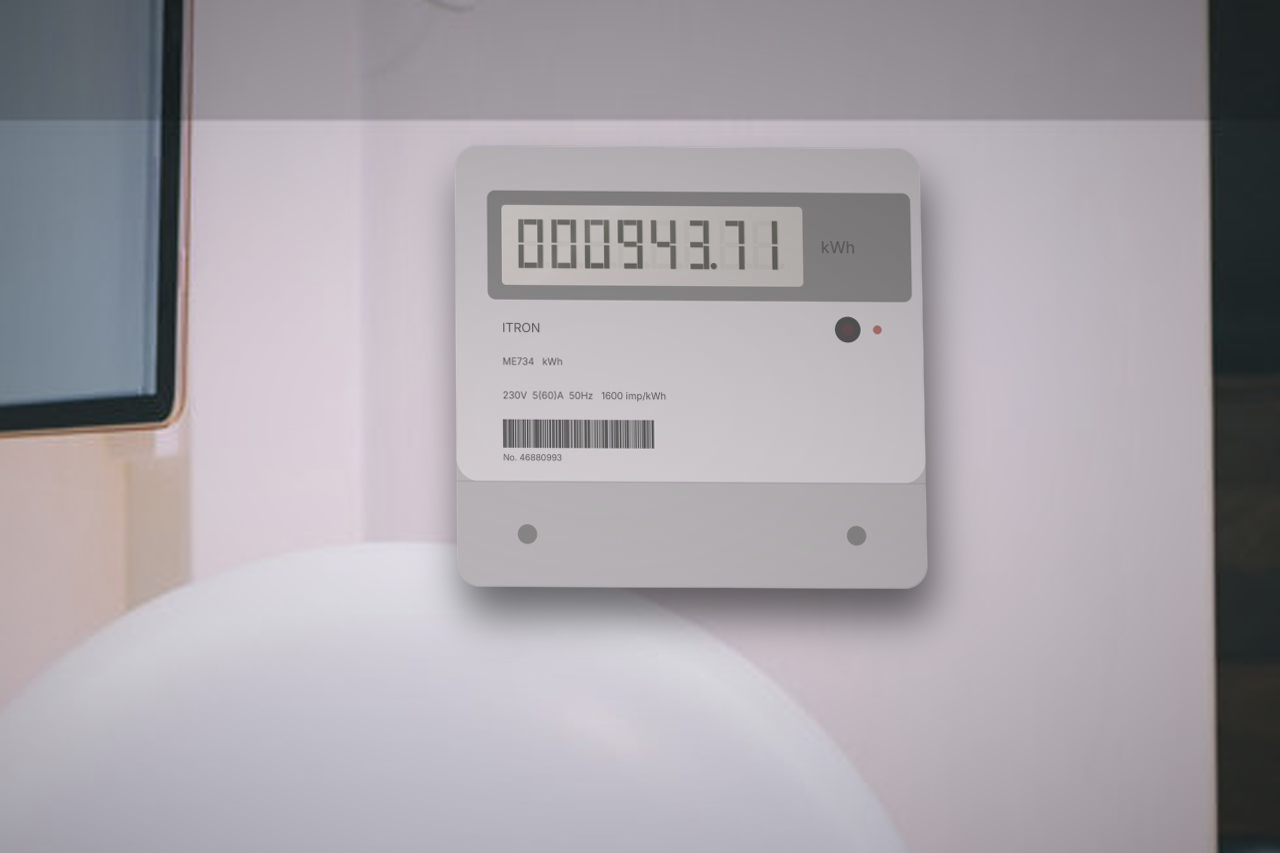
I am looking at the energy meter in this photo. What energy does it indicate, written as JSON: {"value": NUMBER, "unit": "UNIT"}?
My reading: {"value": 943.71, "unit": "kWh"}
